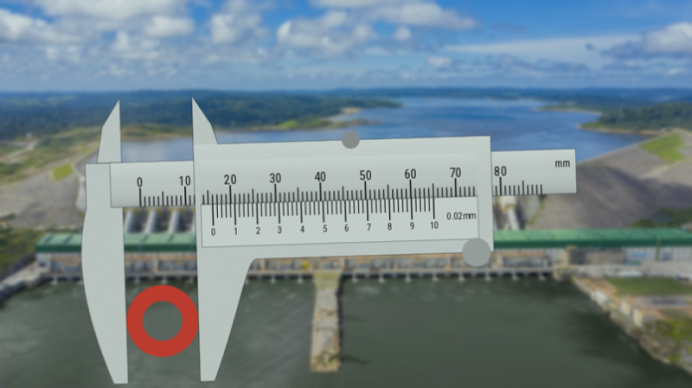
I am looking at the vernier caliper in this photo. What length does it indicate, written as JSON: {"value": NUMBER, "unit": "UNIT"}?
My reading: {"value": 16.0, "unit": "mm"}
